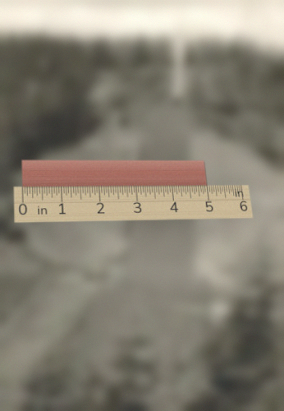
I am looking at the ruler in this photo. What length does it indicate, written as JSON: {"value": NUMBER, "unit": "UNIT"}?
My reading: {"value": 5, "unit": "in"}
